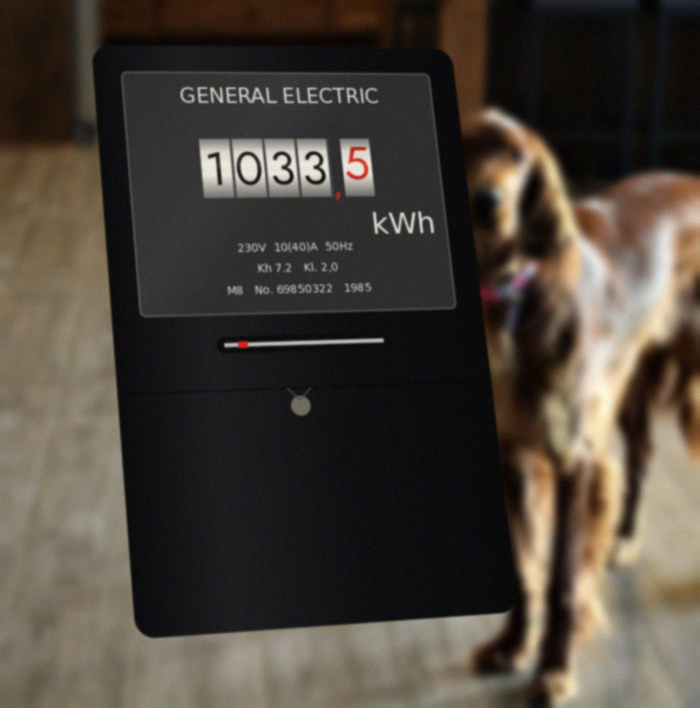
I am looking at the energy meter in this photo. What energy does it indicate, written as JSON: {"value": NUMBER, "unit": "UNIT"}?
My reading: {"value": 1033.5, "unit": "kWh"}
